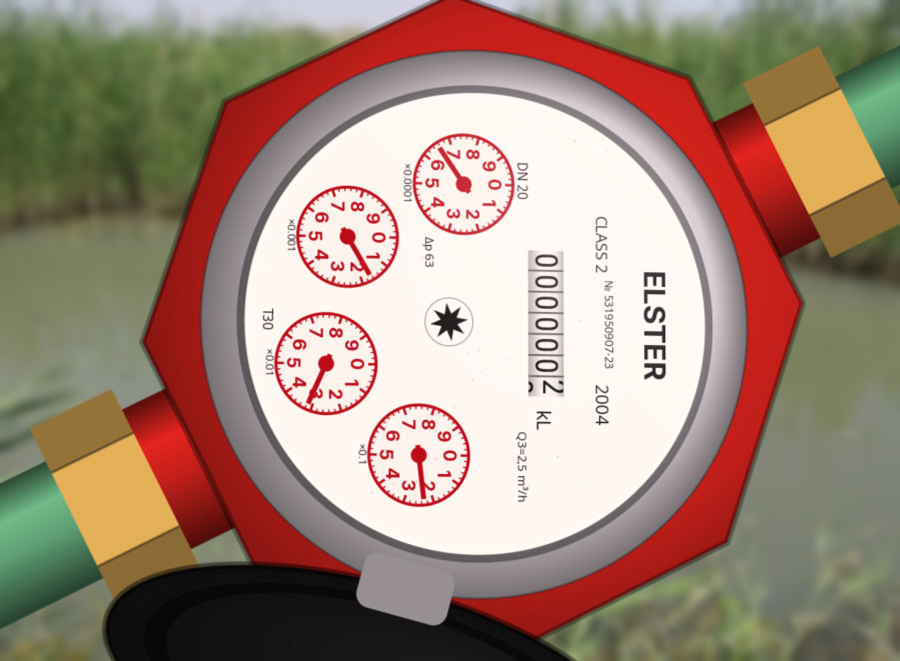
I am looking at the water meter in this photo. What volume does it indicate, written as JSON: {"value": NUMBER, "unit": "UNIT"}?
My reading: {"value": 2.2316, "unit": "kL"}
